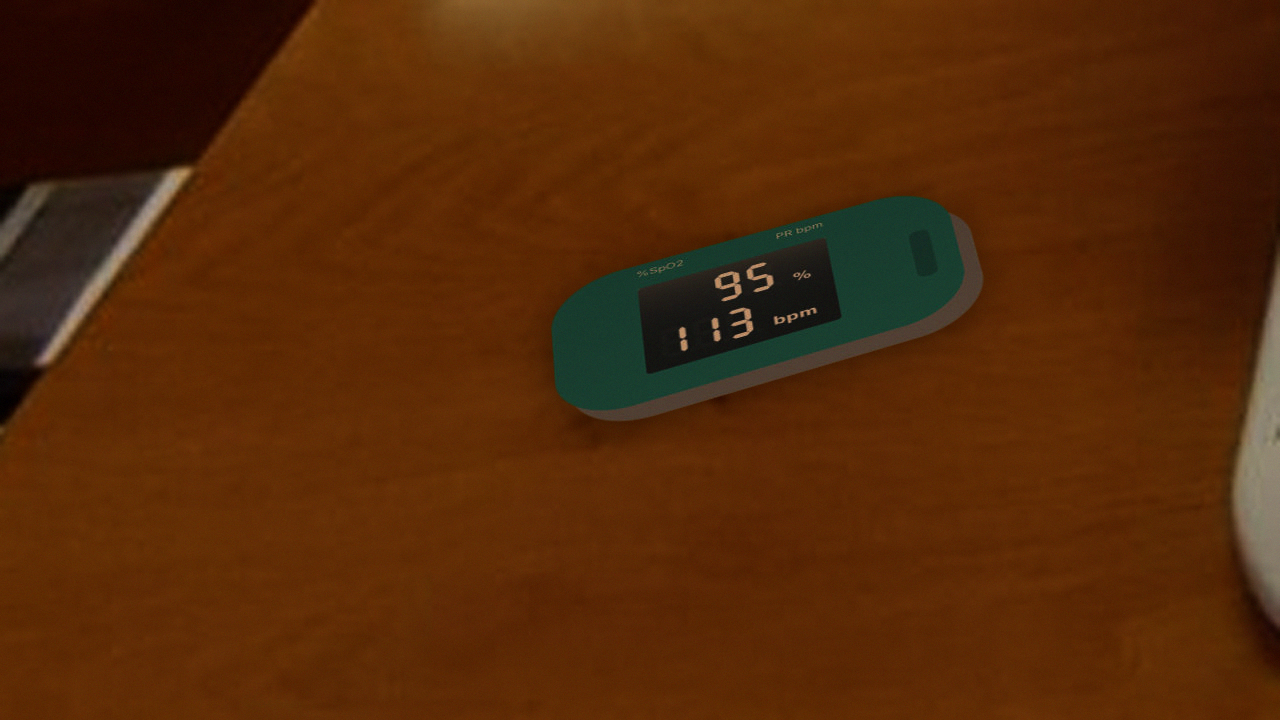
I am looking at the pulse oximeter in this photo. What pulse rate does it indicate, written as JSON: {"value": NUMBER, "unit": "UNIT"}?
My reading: {"value": 113, "unit": "bpm"}
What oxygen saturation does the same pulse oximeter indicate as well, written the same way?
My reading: {"value": 95, "unit": "%"}
